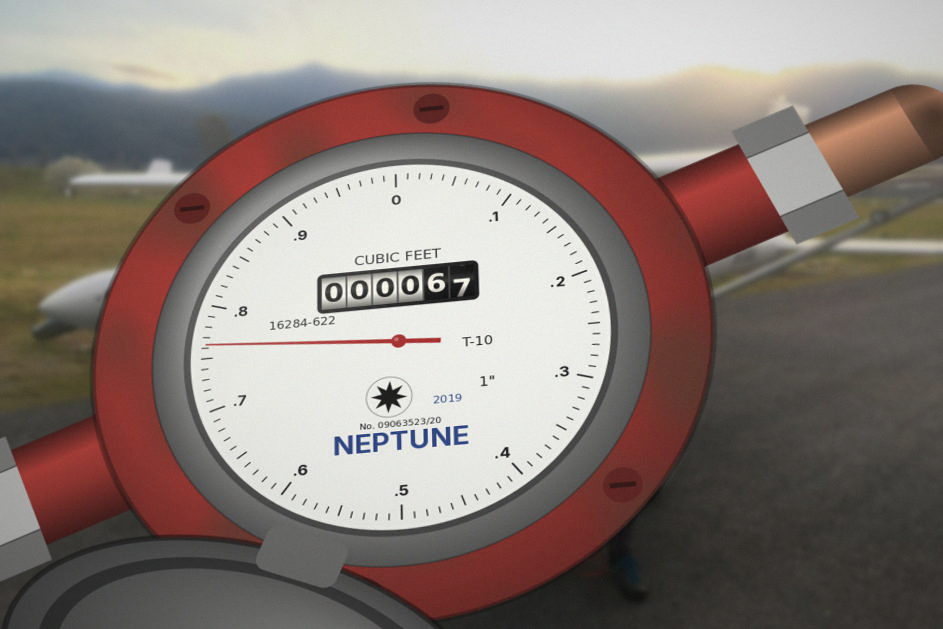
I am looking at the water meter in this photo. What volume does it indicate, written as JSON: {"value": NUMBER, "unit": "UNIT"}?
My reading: {"value": 66.76, "unit": "ft³"}
